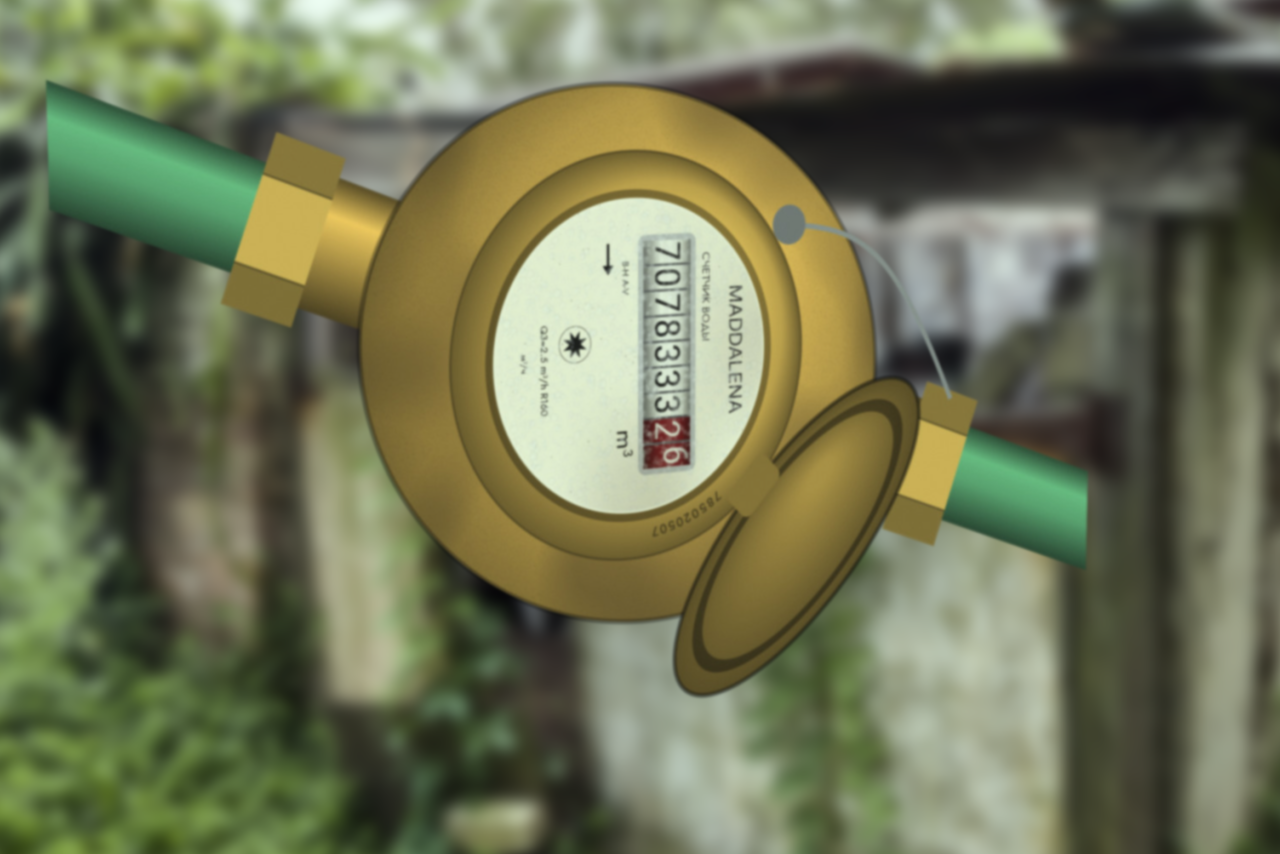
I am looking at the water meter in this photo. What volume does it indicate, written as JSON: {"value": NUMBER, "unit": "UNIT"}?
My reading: {"value": 7078333.26, "unit": "m³"}
